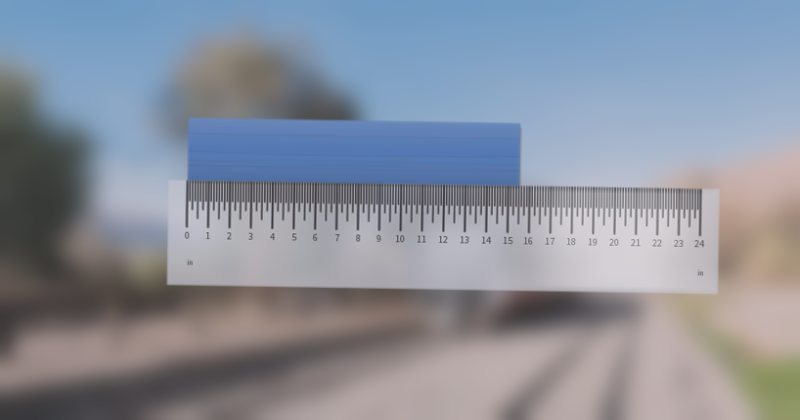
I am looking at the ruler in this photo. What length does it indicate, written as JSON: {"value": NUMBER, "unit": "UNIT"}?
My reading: {"value": 15.5, "unit": "in"}
